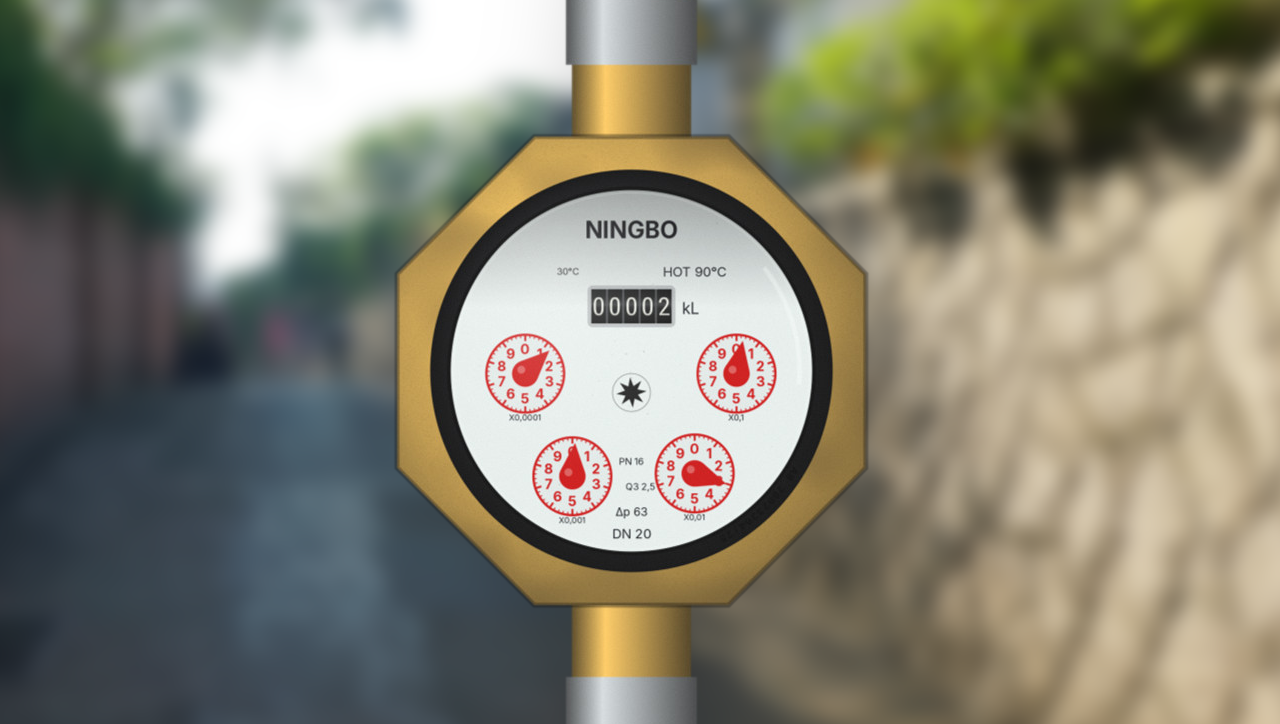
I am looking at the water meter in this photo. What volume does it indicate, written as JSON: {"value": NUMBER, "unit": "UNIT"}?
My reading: {"value": 2.0301, "unit": "kL"}
